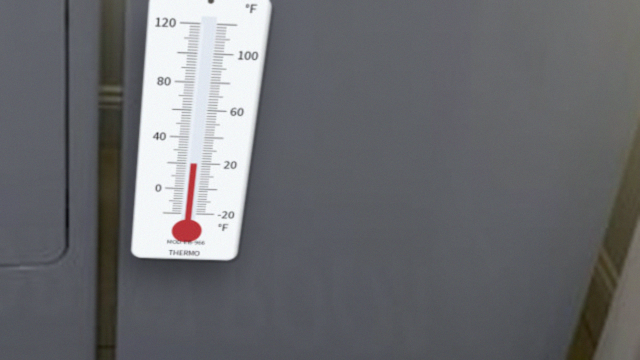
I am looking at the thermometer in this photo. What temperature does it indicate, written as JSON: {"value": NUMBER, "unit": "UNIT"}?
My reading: {"value": 20, "unit": "°F"}
